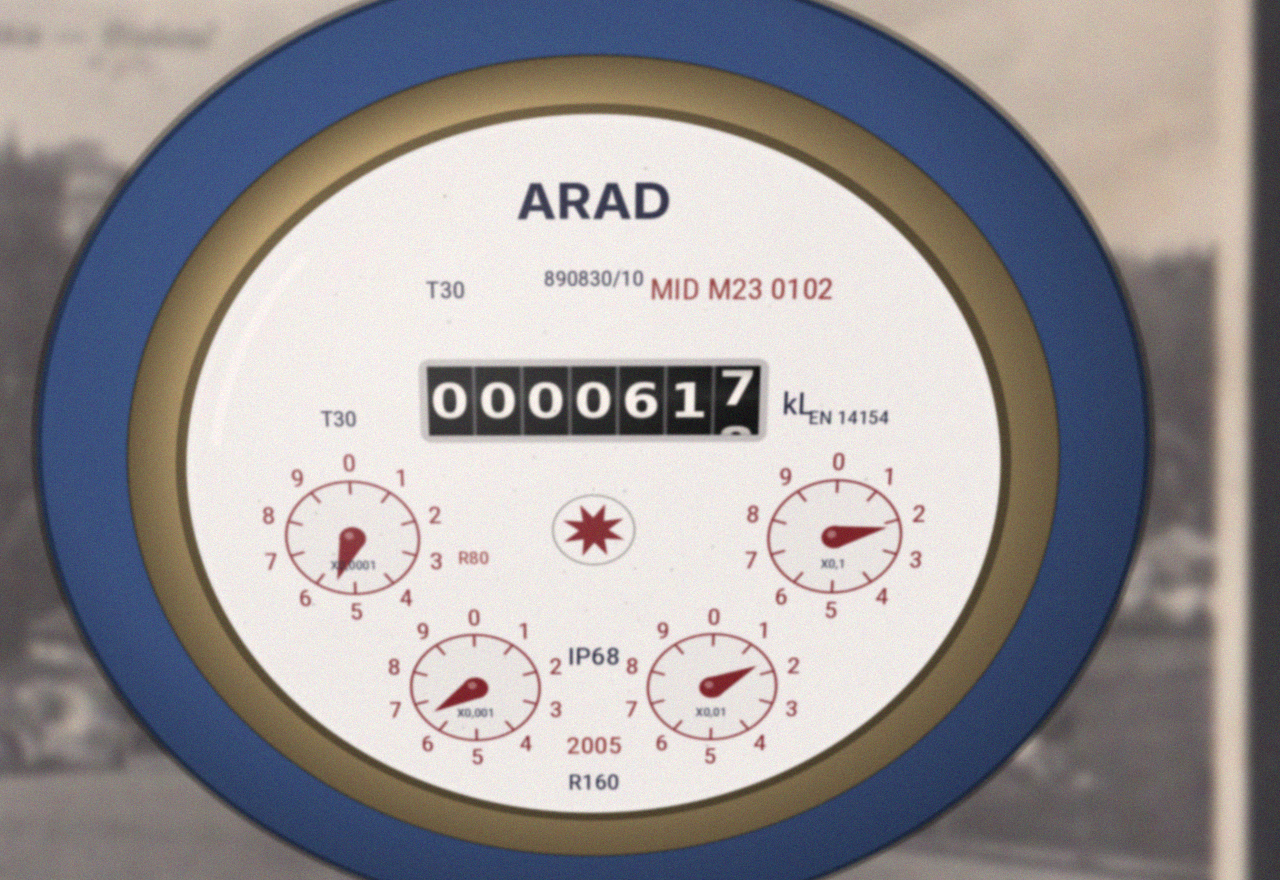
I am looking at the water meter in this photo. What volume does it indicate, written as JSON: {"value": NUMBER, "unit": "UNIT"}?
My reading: {"value": 617.2165, "unit": "kL"}
